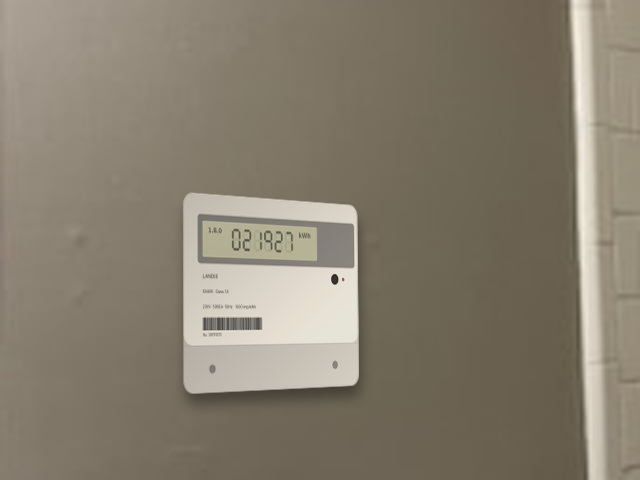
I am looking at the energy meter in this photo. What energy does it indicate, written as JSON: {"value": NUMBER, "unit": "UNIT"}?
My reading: {"value": 21927, "unit": "kWh"}
